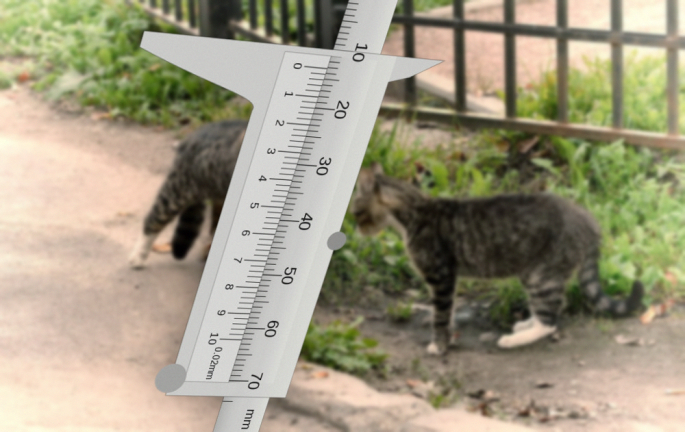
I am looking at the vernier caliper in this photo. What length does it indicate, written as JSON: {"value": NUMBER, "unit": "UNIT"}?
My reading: {"value": 13.2, "unit": "mm"}
